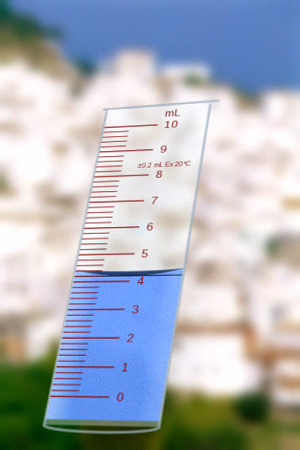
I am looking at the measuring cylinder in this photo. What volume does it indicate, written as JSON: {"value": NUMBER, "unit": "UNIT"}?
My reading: {"value": 4.2, "unit": "mL"}
